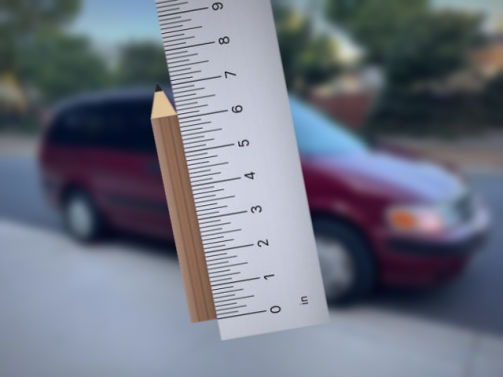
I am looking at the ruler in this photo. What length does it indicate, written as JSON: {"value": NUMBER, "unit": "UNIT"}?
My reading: {"value": 7.125, "unit": "in"}
